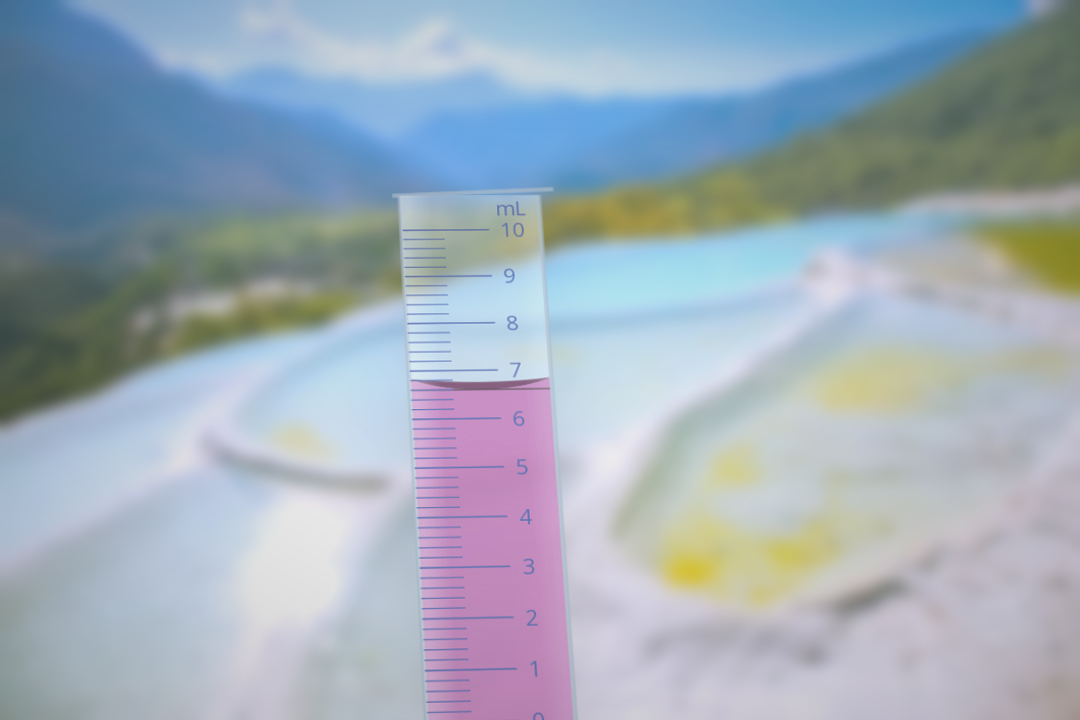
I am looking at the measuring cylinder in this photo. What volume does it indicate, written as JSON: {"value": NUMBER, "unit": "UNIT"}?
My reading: {"value": 6.6, "unit": "mL"}
